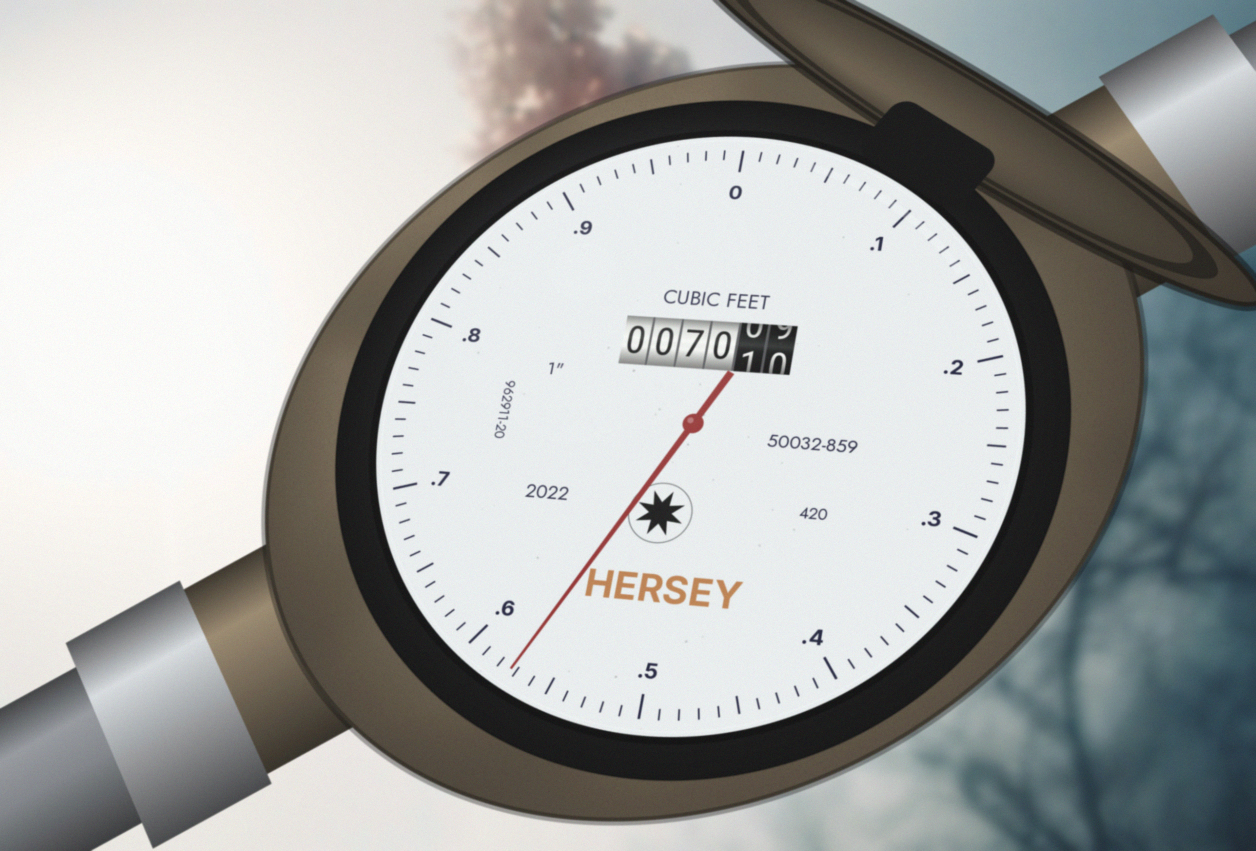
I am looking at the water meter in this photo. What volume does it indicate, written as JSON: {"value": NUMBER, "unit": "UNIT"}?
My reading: {"value": 7009.57, "unit": "ft³"}
